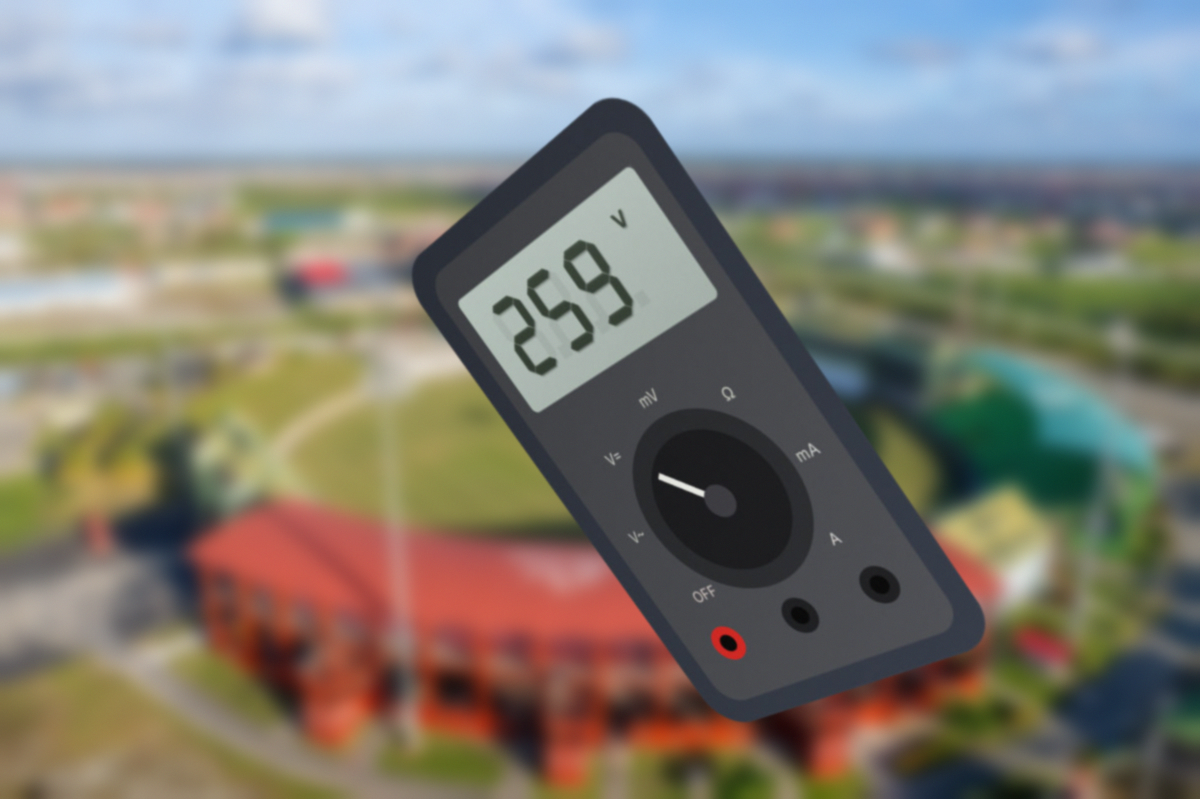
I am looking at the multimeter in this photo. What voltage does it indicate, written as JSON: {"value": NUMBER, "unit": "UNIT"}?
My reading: {"value": 259, "unit": "V"}
